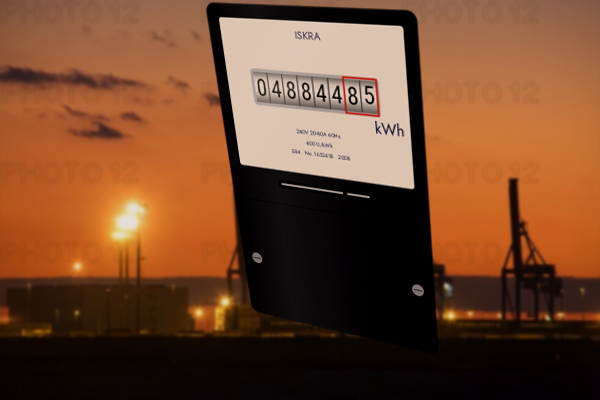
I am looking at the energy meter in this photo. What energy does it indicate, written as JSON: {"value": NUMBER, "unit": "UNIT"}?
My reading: {"value": 48844.85, "unit": "kWh"}
